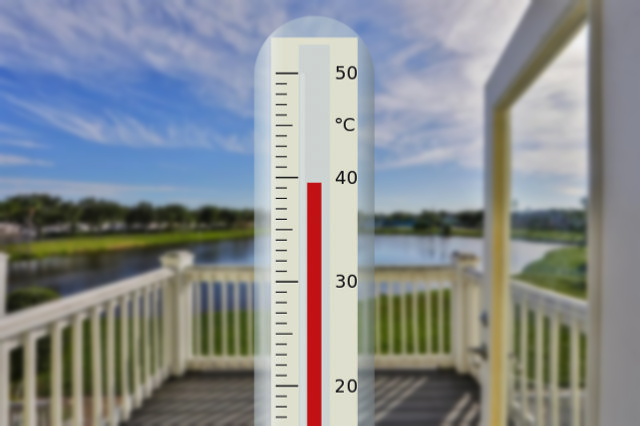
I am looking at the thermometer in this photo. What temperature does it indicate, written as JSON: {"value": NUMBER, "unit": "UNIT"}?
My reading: {"value": 39.5, "unit": "°C"}
